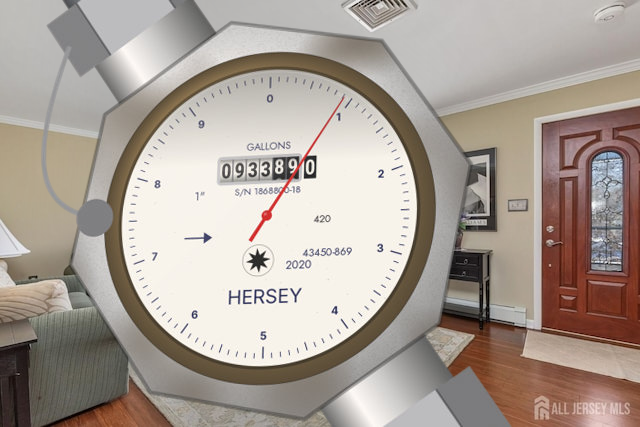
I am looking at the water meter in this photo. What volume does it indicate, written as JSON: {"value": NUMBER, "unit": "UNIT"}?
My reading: {"value": 933890.9, "unit": "gal"}
